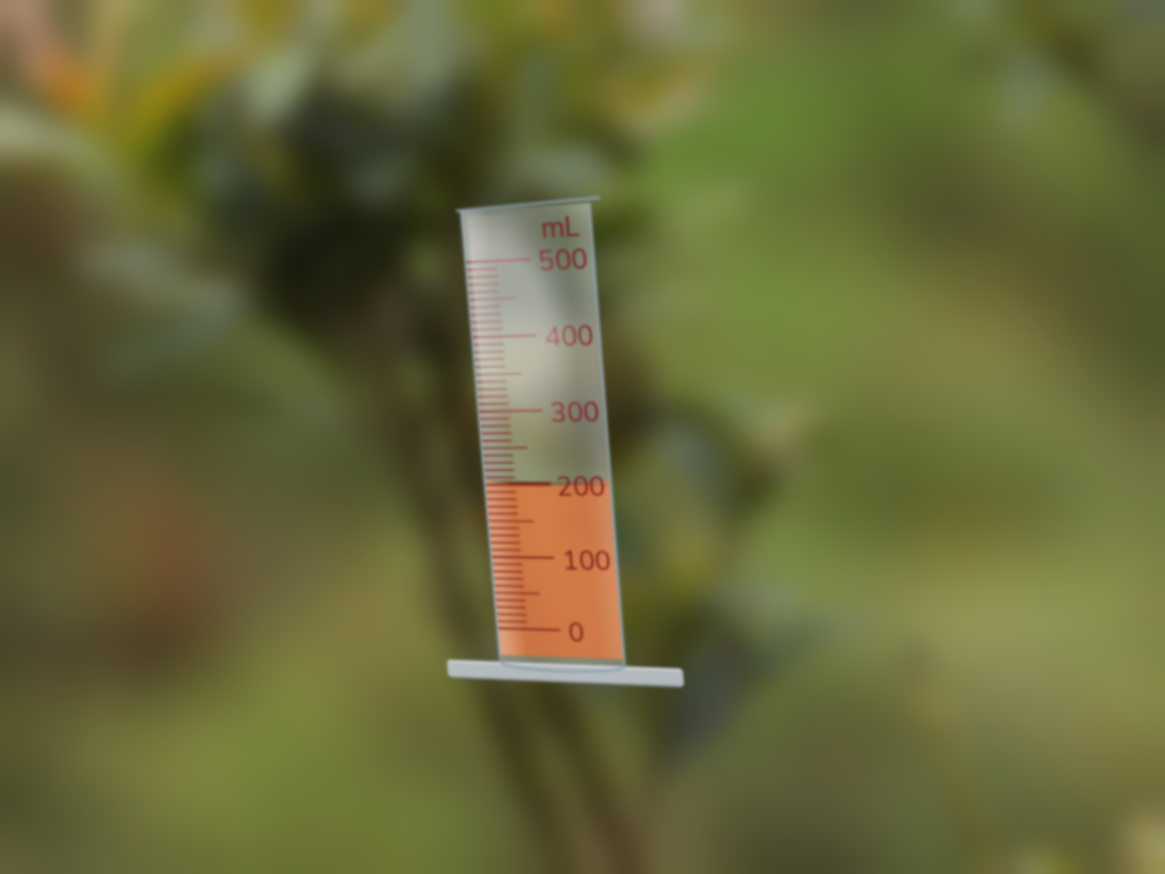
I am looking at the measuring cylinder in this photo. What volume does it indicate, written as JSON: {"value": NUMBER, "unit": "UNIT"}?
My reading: {"value": 200, "unit": "mL"}
